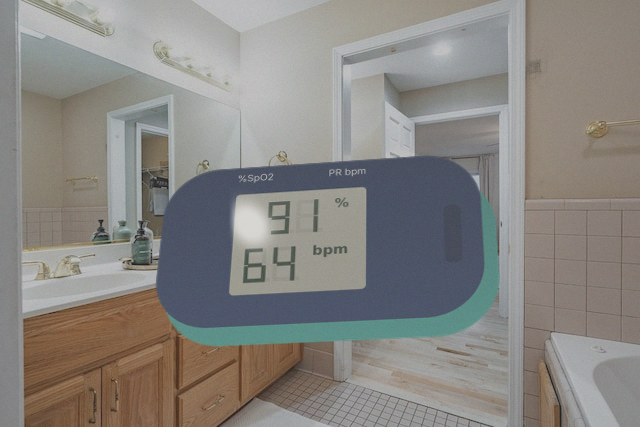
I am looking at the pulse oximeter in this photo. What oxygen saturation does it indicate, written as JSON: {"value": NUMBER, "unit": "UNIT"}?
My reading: {"value": 91, "unit": "%"}
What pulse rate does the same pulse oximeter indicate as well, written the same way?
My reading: {"value": 64, "unit": "bpm"}
